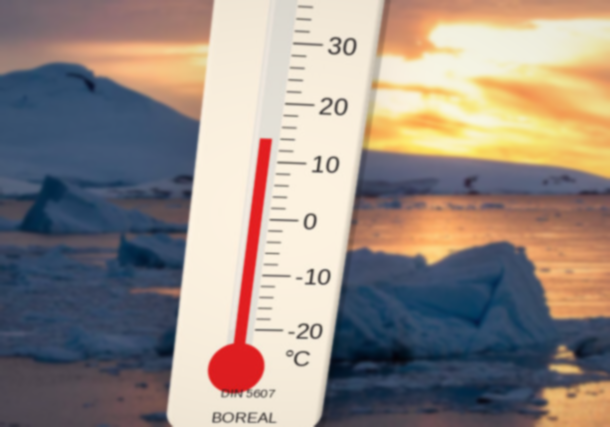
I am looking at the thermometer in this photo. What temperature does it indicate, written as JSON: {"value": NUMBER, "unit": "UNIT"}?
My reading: {"value": 14, "unit": "°C"}
